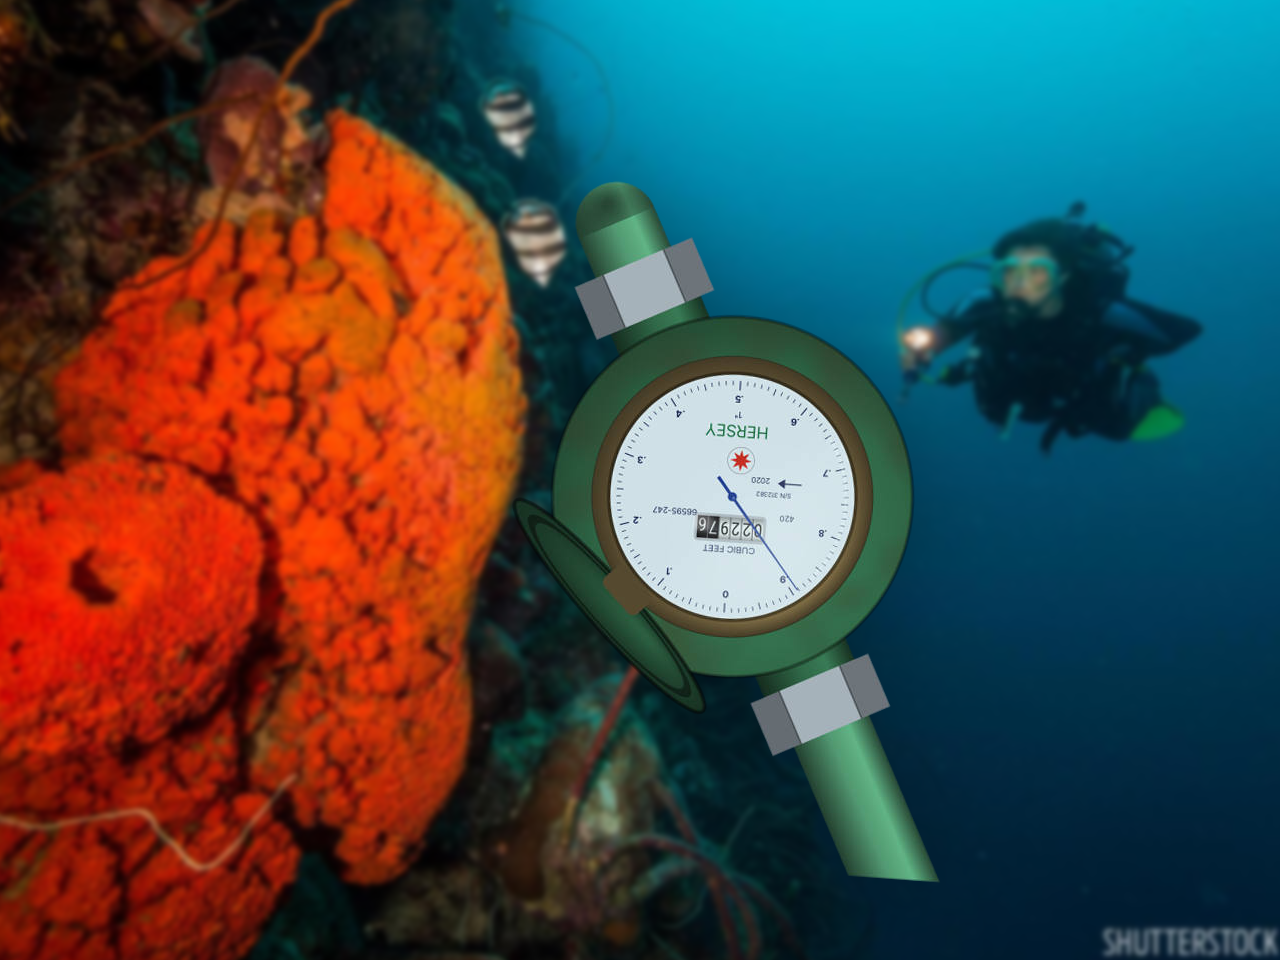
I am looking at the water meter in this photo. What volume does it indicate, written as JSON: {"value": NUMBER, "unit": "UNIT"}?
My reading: {"value": 22975.89, "unit": "ft³"}
